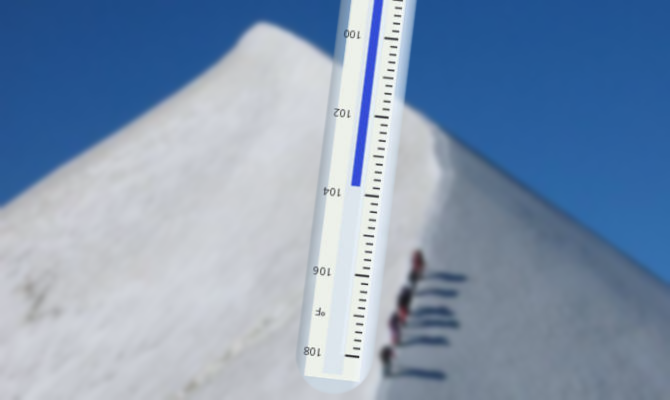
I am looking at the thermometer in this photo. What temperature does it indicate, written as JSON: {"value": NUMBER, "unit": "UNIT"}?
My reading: {"value": 103.8, "unit": "°F"}
